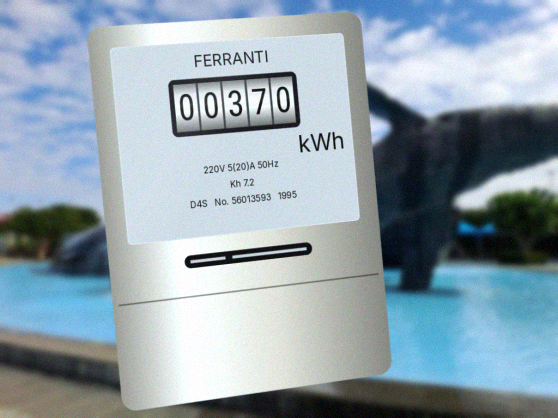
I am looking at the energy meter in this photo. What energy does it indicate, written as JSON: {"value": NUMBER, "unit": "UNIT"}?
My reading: {"value": 370, "unit": "kWh"}
